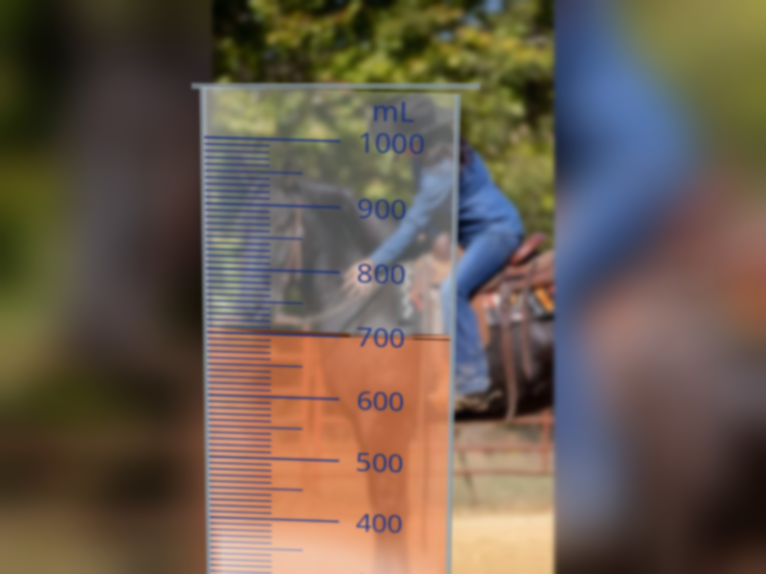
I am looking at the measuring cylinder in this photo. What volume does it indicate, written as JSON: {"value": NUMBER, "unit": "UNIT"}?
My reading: {"value": 700, "unit": "mL"}
